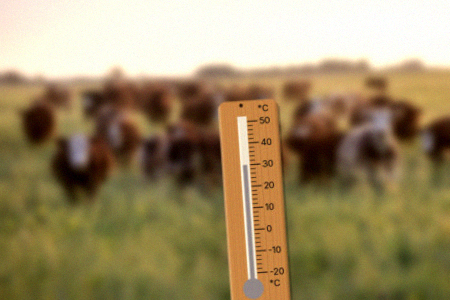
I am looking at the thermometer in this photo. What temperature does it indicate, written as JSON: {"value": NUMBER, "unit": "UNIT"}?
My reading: {"value": 30, "unit": "°C"}
